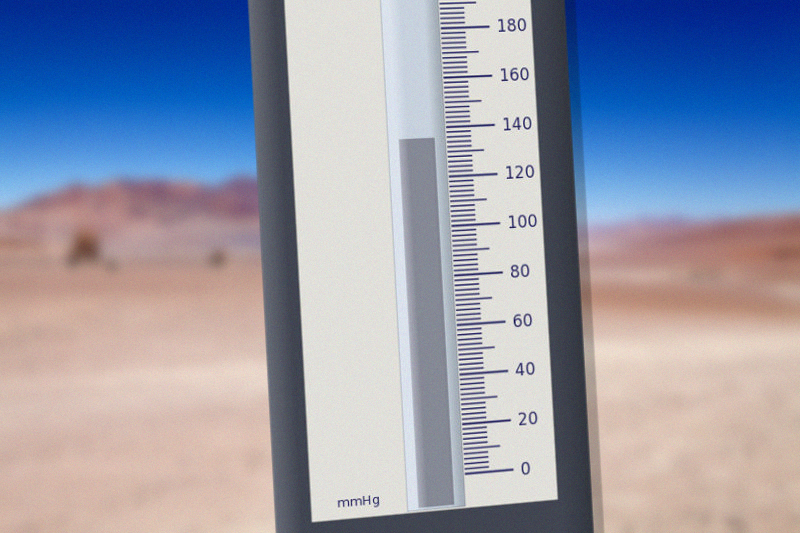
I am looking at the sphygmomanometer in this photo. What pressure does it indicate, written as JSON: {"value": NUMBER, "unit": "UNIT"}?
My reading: {"value": 136, "unit": "mmHg"}
